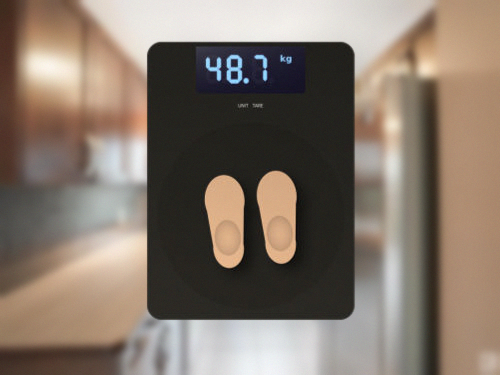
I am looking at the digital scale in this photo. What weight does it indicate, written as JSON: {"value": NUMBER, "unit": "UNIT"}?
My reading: {"value": 48.7, "unit": "kg"}
